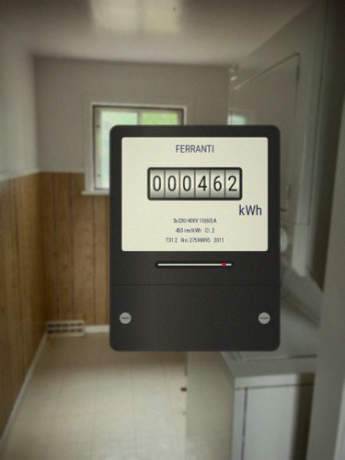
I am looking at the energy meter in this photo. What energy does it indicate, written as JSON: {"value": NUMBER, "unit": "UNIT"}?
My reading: {"value": 462, "unit": "kWh"}
